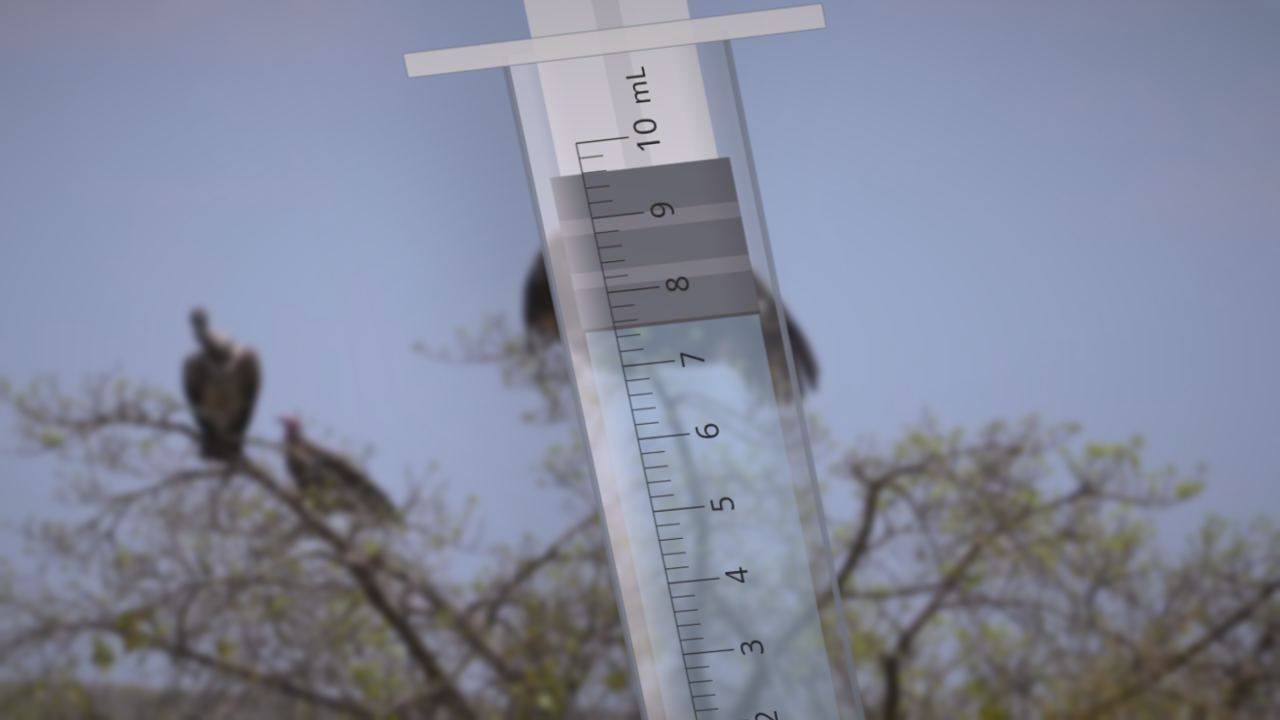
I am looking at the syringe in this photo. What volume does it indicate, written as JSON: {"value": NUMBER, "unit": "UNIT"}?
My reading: {"value": 7.5, "unit": "mL"}
